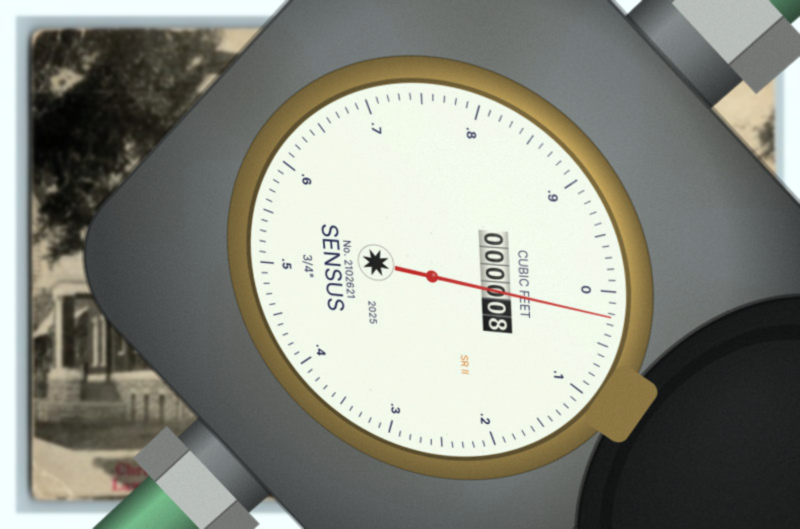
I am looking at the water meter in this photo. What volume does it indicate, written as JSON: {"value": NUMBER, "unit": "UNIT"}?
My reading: {"value": 8.02, "unit": "ft³"}
